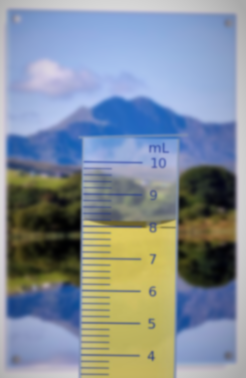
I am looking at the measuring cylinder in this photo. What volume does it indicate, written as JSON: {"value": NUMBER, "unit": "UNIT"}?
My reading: {"value": 8, "unit": "mL"}
